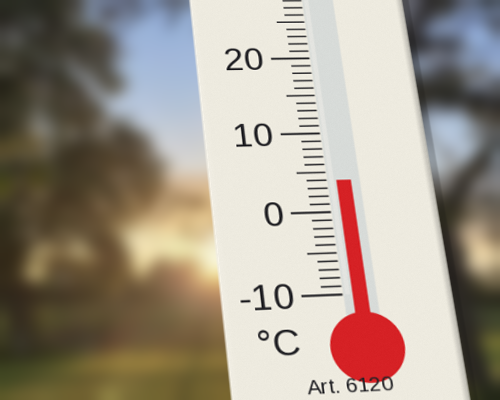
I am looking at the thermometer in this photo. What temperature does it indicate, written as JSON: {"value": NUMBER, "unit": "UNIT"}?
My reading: {"value": 4, "unit": "°C"}
